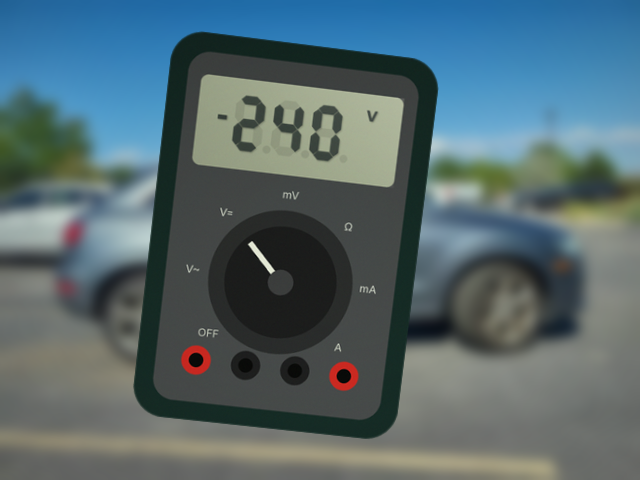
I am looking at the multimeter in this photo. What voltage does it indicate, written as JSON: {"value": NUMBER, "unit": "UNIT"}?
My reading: {"value": -240, "unit": "V"}
